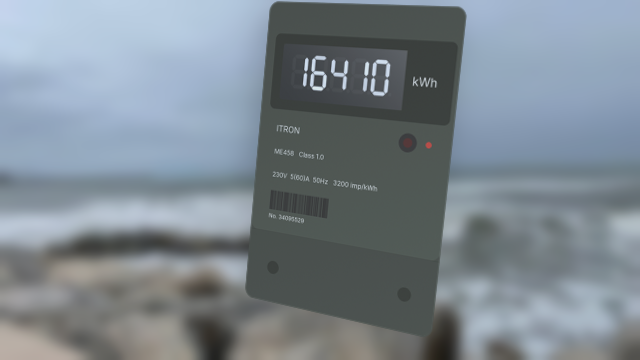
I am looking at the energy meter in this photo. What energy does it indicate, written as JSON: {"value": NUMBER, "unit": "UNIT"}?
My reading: {"value": 16410, "unit": "kWh"}
